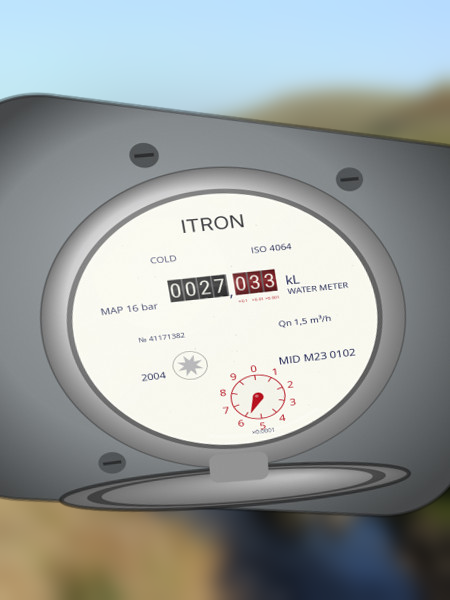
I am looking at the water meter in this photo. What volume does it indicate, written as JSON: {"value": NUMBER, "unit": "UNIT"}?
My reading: {"value": 27.0335, "unit": "kL"}
